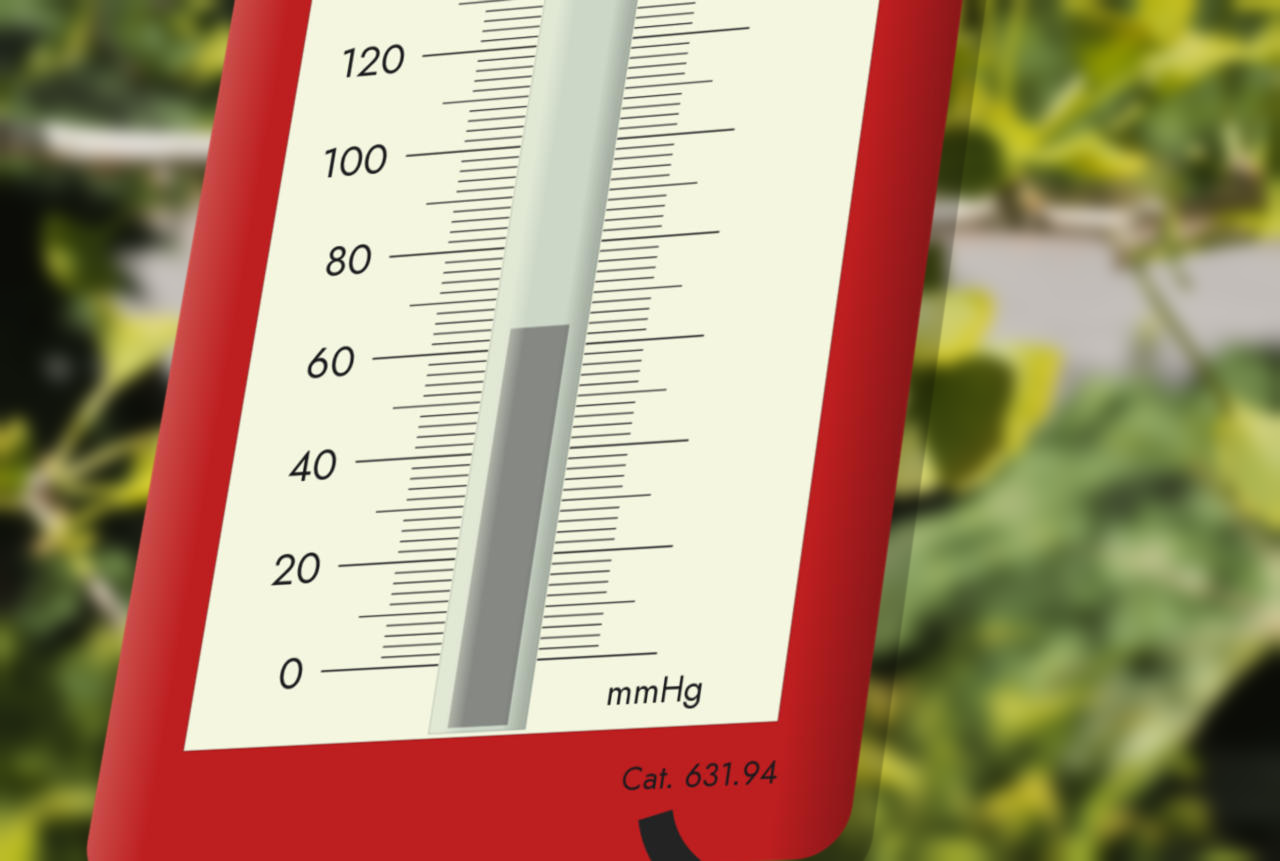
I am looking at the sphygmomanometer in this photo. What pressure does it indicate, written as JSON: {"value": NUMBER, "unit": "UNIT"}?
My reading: {"value": 64, "unit": "mmHg"}
